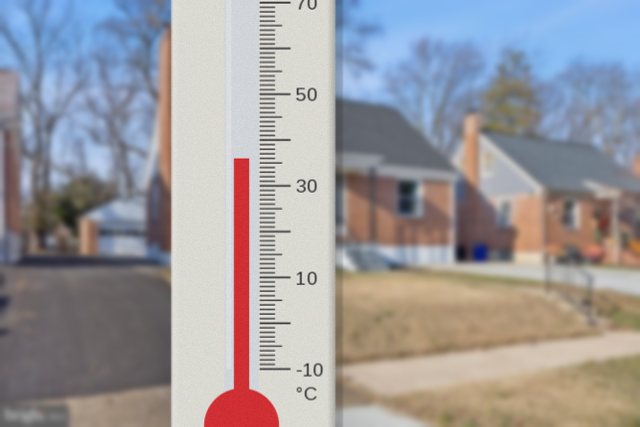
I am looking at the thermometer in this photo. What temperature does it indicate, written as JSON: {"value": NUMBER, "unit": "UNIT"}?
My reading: {"value": 36, "unit": "°C"}
